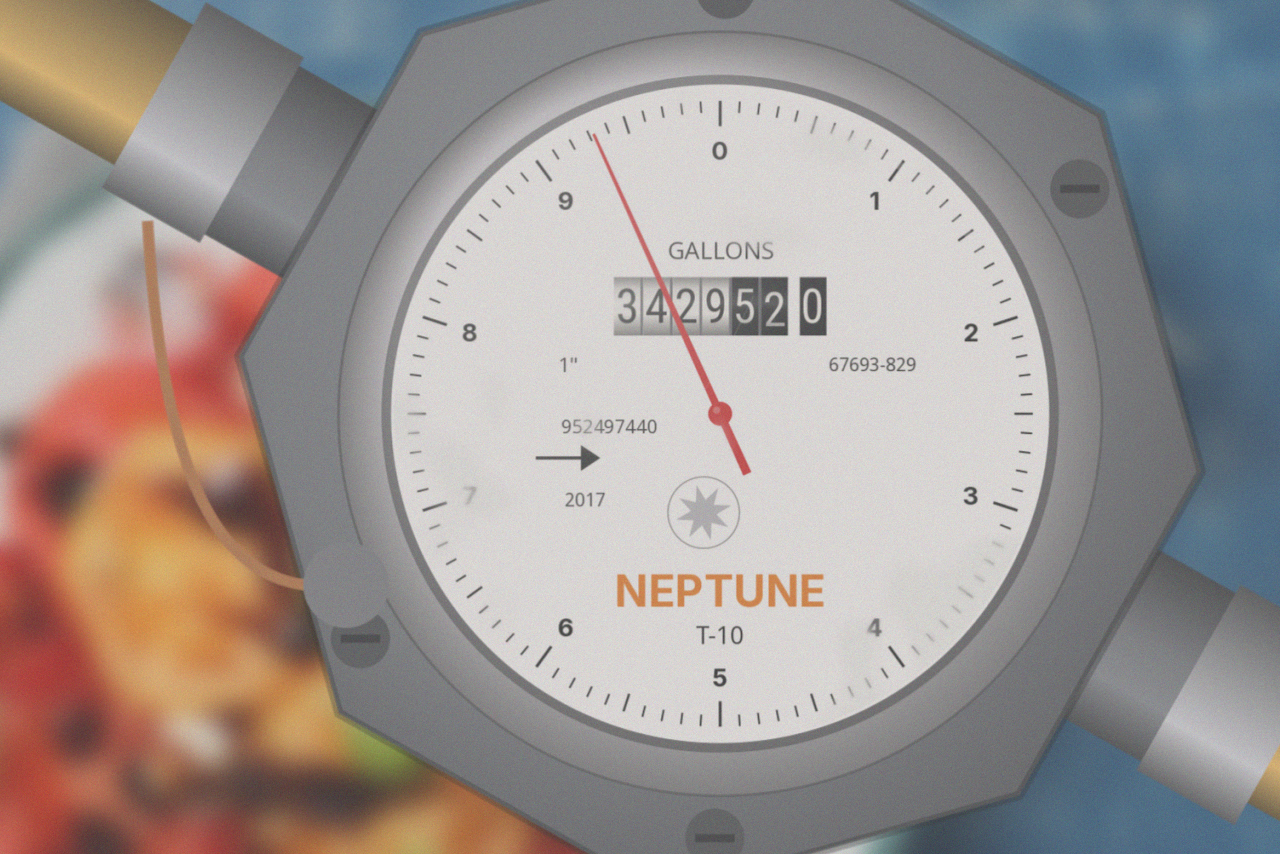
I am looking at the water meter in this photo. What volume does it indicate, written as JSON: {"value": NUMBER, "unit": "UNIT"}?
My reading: {"value": 3429519.3, "unit": "gal"}
